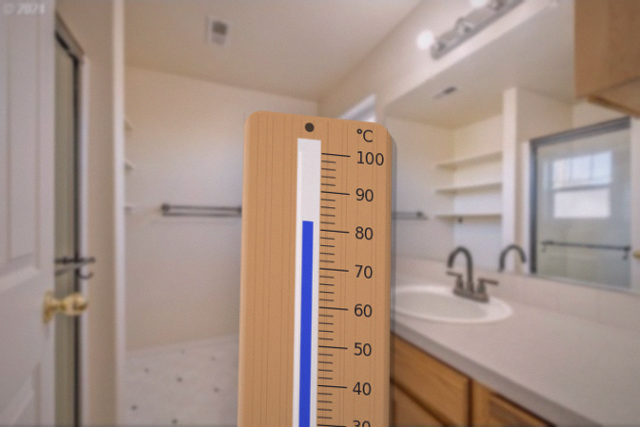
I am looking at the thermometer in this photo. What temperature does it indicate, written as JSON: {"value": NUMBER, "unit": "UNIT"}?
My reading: {"value": 82, "unit": "°C"}
